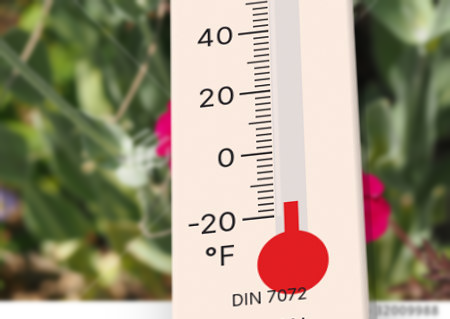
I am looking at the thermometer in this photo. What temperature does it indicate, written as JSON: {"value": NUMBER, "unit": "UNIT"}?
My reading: {"value": -16, "unit": "°F"}
